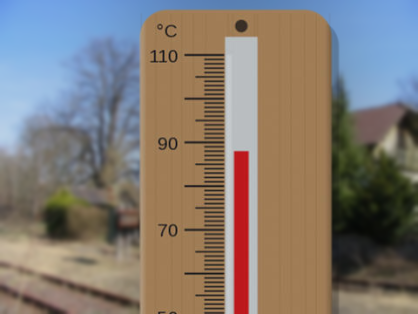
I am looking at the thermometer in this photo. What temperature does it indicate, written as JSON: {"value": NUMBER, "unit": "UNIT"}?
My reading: {"value": 88, "unit": "°C"}
